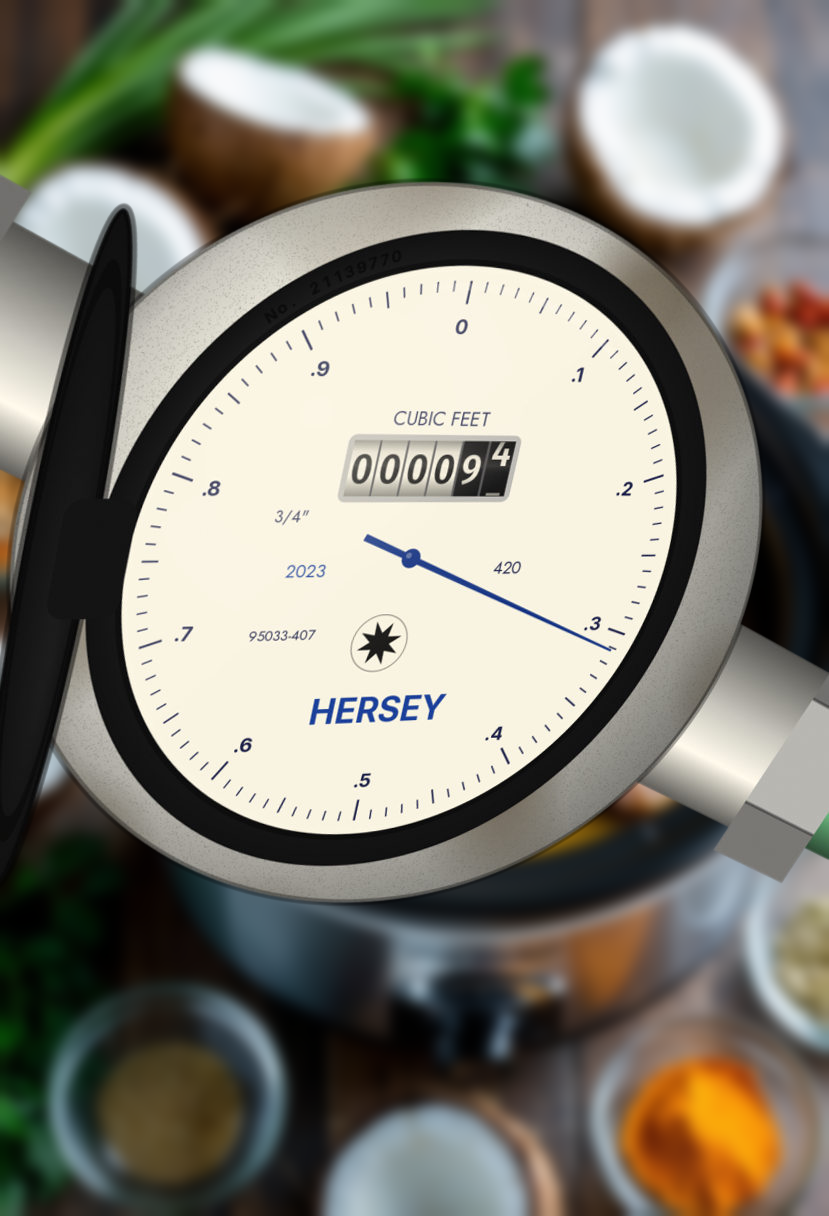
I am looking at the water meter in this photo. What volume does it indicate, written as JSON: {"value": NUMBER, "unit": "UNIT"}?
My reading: {"value": 94.31, "unit": "ft³"}
